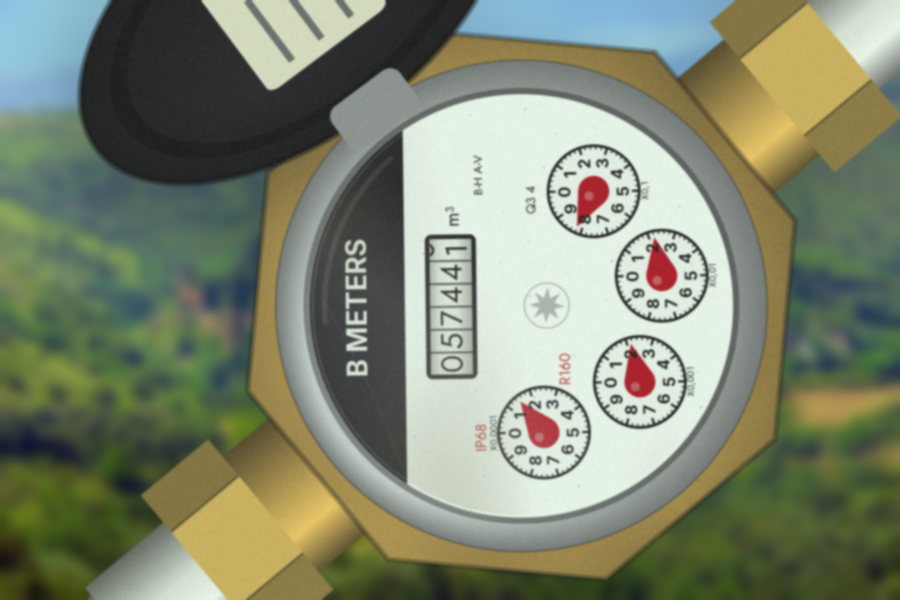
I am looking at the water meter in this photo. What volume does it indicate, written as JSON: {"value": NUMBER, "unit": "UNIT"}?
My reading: {"value": 57440.8221, "unit": "m³"}
